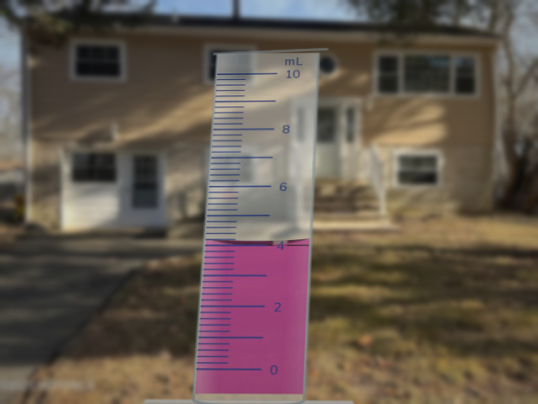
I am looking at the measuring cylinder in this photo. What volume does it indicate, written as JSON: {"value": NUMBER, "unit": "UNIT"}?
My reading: {"value": 4, "unit": "mL"}
